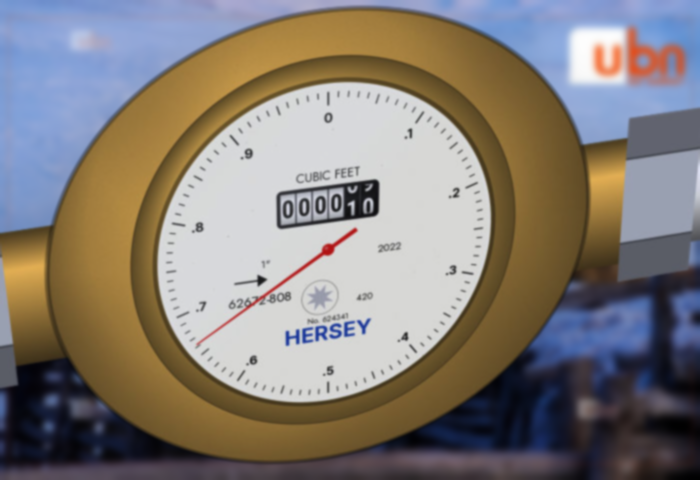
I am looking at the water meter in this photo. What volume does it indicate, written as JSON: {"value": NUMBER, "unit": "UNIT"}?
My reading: {"value": 9.66, "unit": "ft³"}
